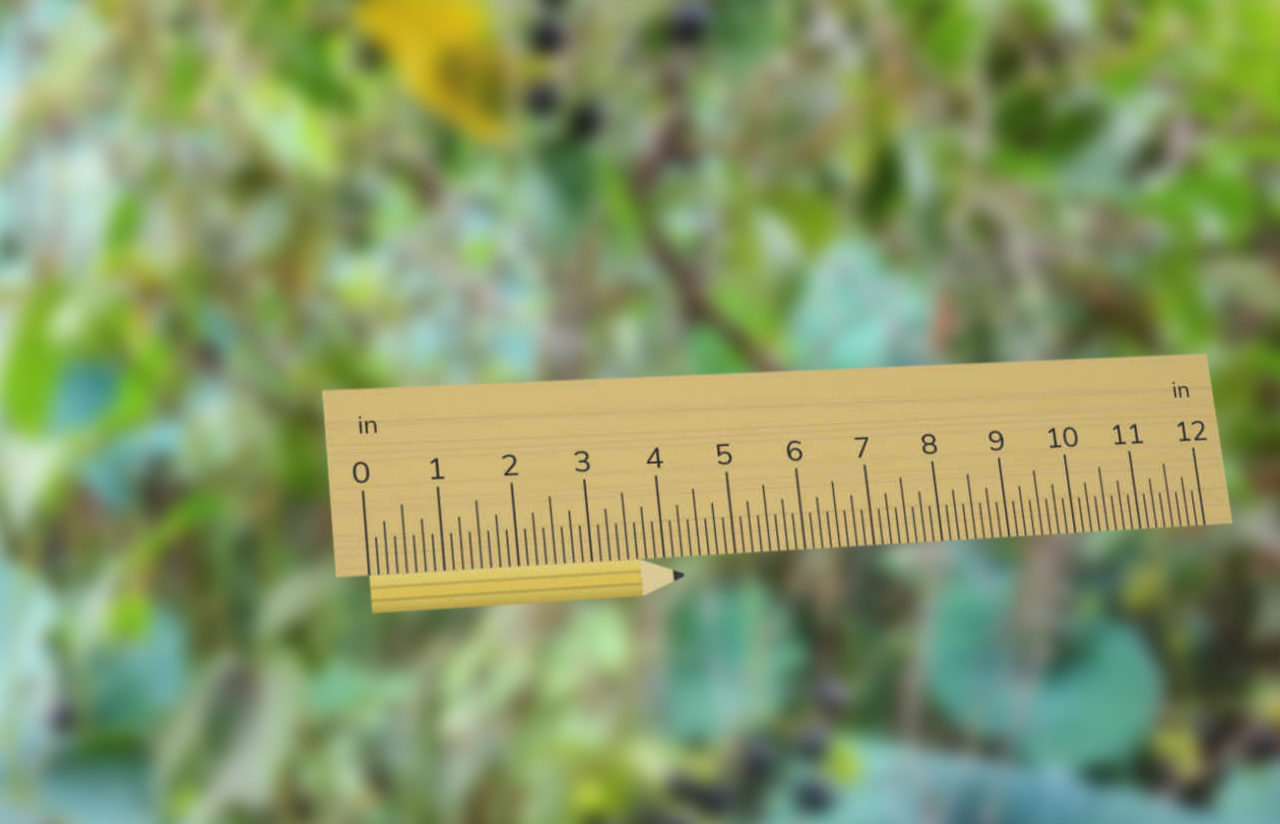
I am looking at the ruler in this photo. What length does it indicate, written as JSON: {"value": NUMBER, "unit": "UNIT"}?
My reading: {"value": 4.25, "unit": "in"}
